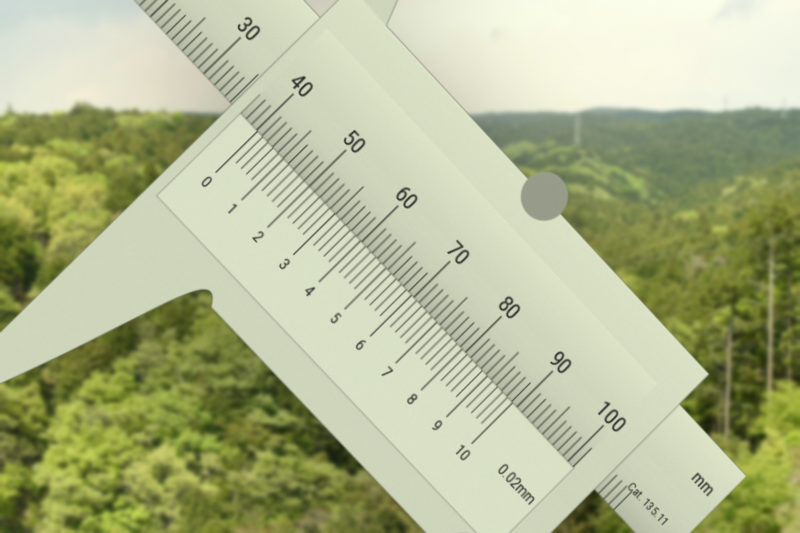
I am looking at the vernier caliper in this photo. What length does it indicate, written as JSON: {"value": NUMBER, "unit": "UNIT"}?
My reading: {"value": 40.2, "unit": "mm"}
